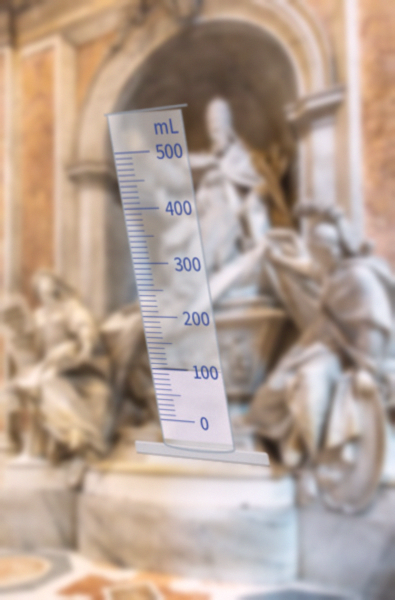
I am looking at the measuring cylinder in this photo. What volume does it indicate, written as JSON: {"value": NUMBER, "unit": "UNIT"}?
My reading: {"value": 100, "unit": "mL"}
